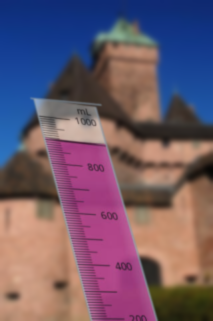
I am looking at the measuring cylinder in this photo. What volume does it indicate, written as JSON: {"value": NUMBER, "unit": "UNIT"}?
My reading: {"value": 900, "unit": "mL"}
